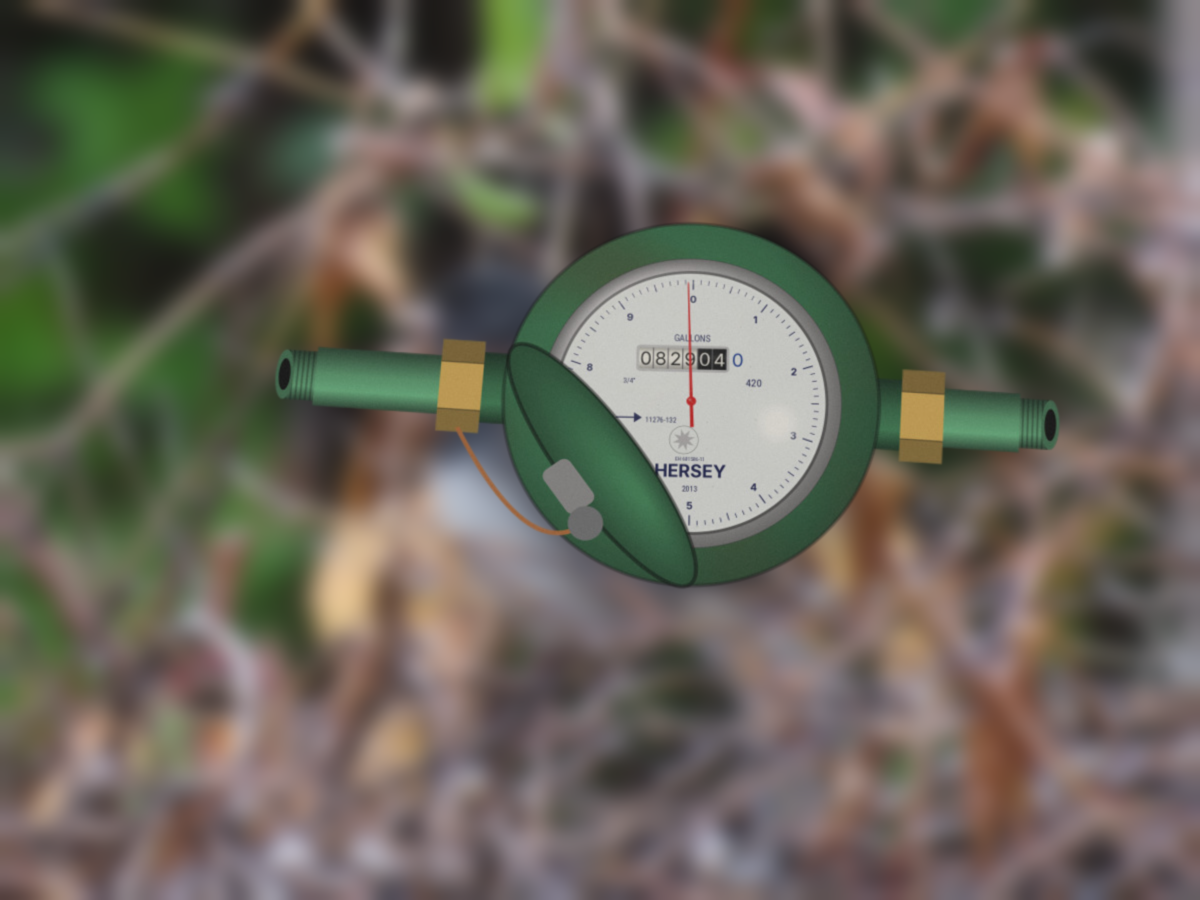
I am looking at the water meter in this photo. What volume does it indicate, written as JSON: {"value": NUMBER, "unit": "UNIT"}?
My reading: {"value": 829039.9, "unit": "gal"}
